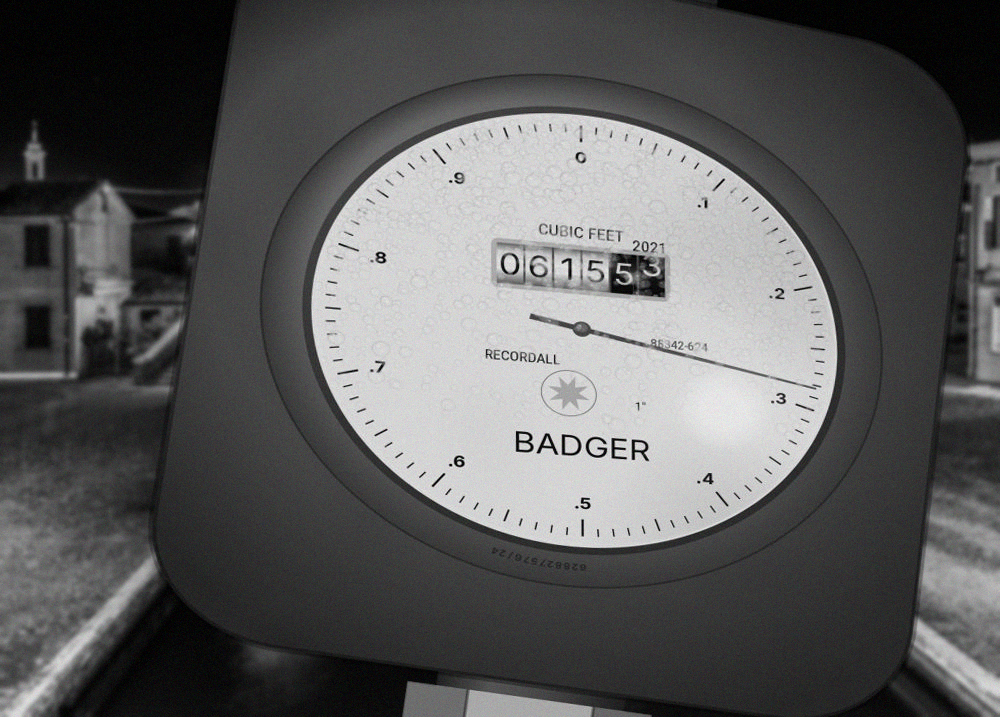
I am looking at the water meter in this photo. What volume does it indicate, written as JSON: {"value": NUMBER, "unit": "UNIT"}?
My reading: {"value": 61553.28, "unit": "ft³"}
